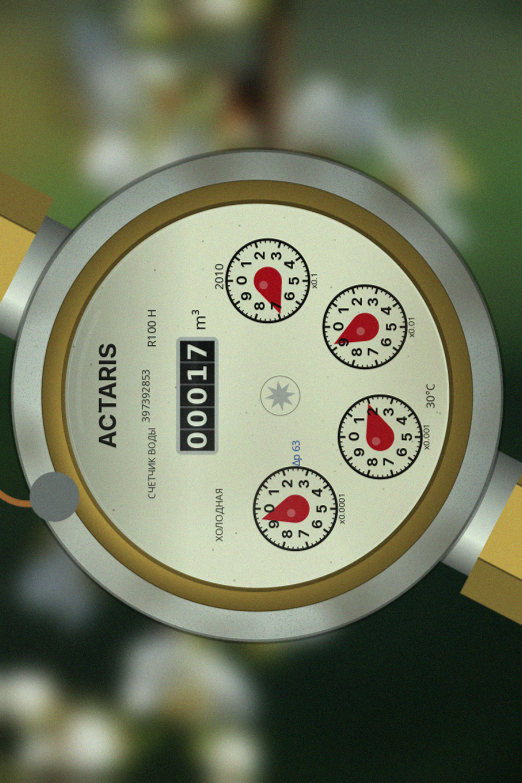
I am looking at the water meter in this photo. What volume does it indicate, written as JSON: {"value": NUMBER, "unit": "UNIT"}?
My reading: {"value": 17.6919, "unit": "m³"}
